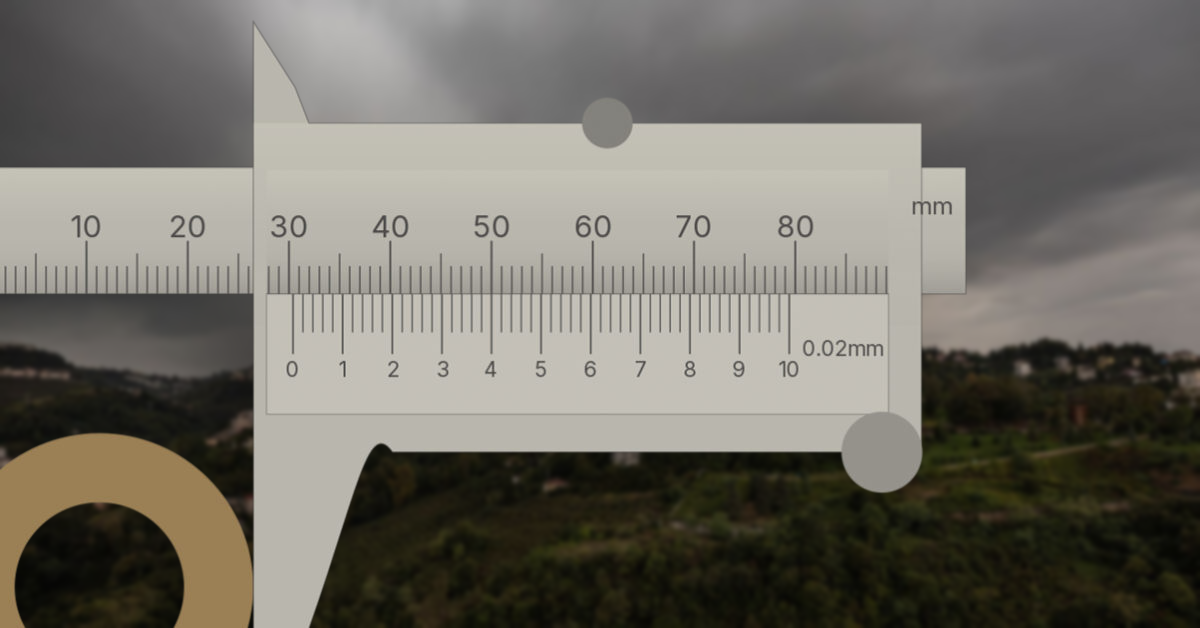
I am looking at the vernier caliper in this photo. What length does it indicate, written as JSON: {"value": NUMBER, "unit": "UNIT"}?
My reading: {"value": 30.4, "unit": "mm"}
